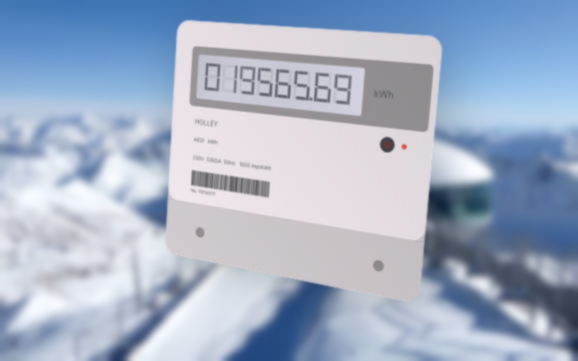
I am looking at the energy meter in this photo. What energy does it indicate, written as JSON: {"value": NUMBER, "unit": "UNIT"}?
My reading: {"value": 19565.69, "unit": "kWh"}
